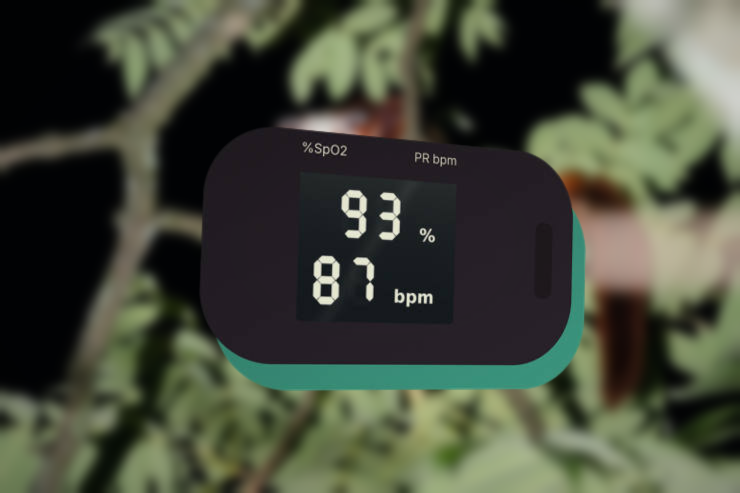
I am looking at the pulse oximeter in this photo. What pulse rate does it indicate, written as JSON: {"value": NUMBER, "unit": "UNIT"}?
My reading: {"value": 87, "unit": "bpm"}
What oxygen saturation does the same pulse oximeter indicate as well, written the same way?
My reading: {"value": 93, "unit": "%"}
